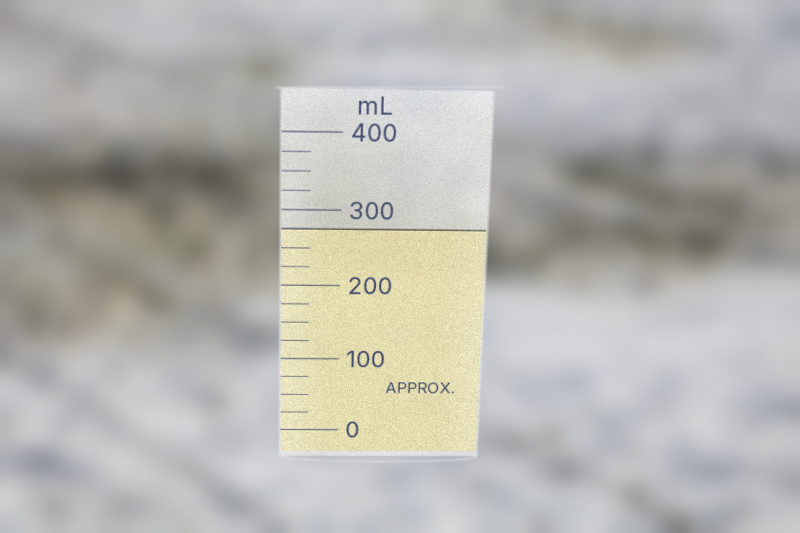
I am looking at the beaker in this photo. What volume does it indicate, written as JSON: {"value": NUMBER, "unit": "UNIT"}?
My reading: {"value": 275, "unit": "mL"}
